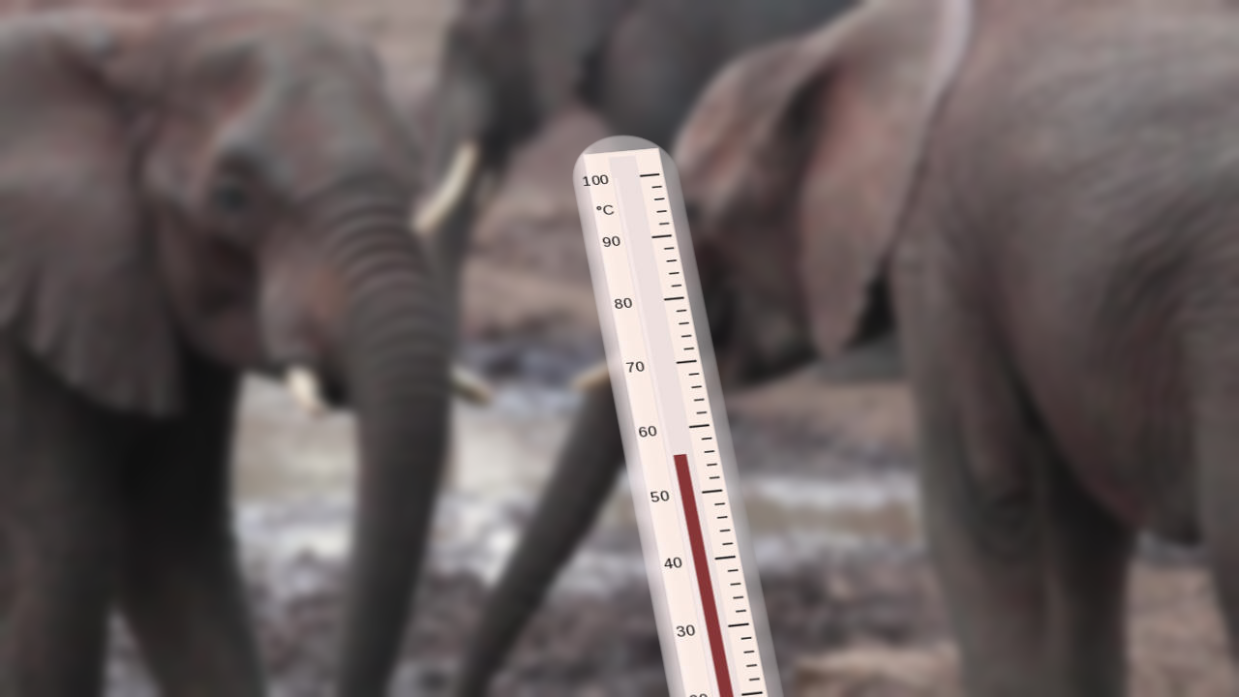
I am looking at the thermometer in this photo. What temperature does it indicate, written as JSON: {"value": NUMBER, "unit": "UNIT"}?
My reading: {"value": 56, "unit": "°C"}
